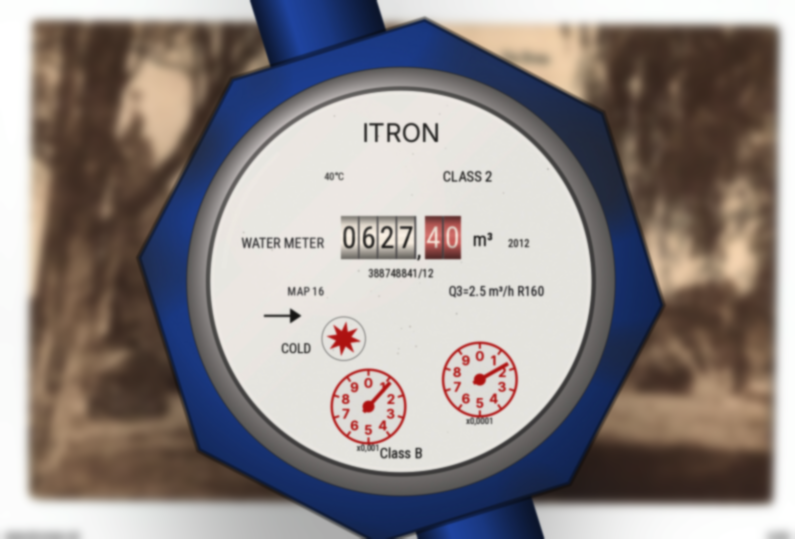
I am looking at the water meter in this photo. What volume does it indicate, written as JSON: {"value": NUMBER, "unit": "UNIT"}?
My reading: {"value": 627.4011, "unit": "m³"}
